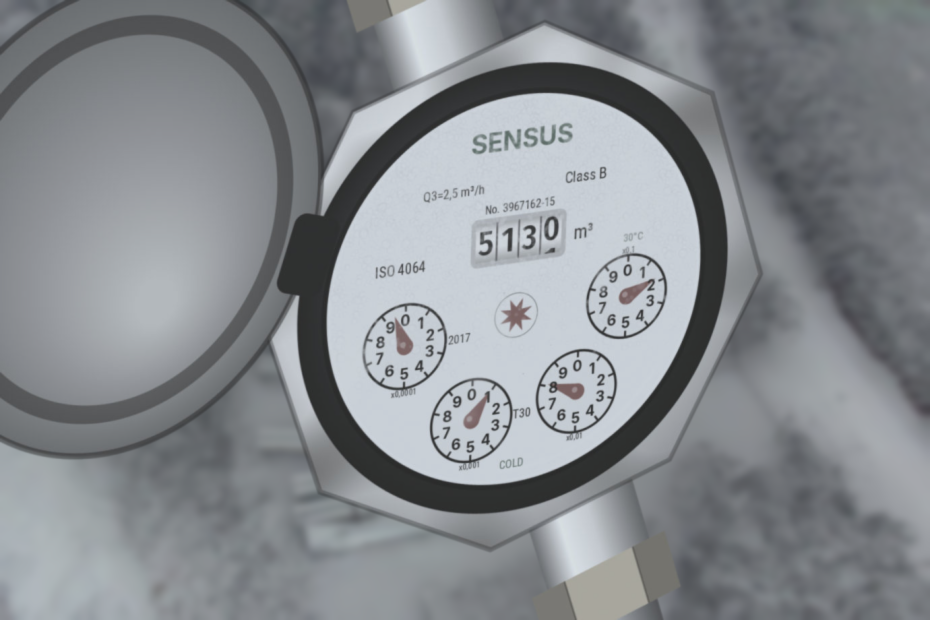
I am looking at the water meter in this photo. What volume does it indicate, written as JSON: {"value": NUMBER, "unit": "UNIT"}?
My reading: {"value": 5130.1809, "unit": "m³"}
